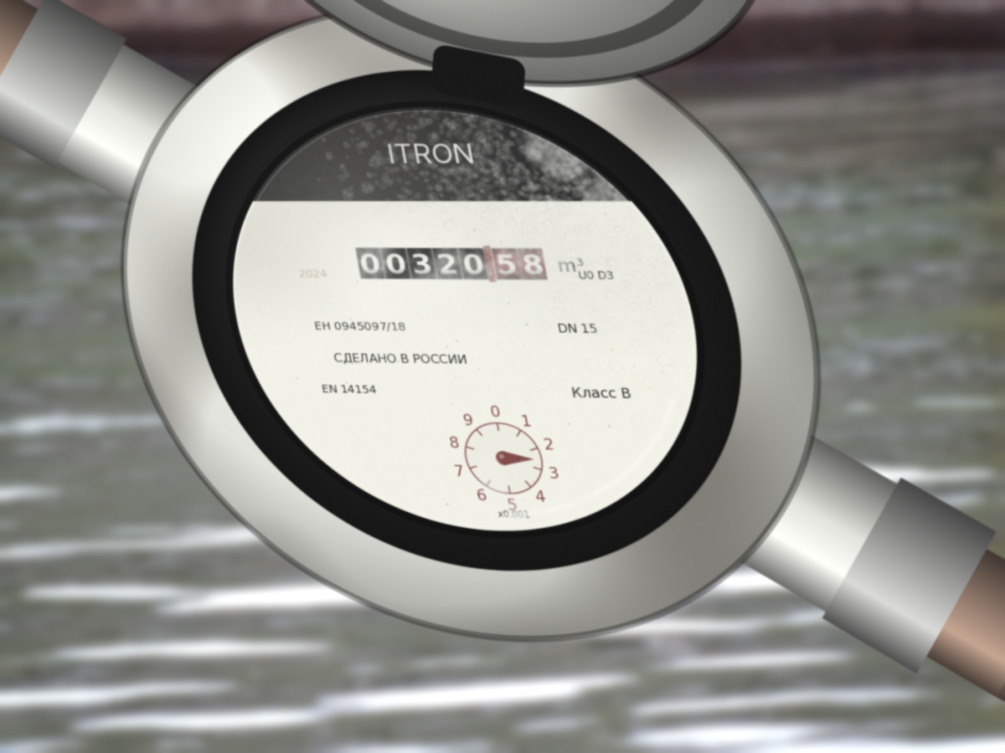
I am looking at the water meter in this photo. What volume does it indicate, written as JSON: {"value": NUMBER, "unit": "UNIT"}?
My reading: {"value": 320.582, "unit": "m³"}
